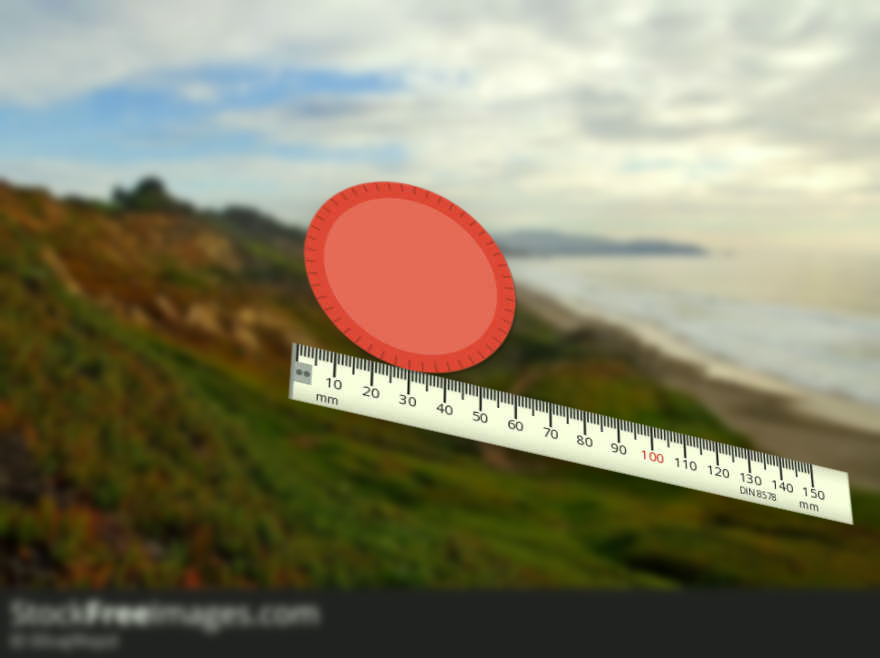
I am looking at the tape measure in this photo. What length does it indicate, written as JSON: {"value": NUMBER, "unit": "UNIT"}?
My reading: {"value": 60, "unit": "mm"}
